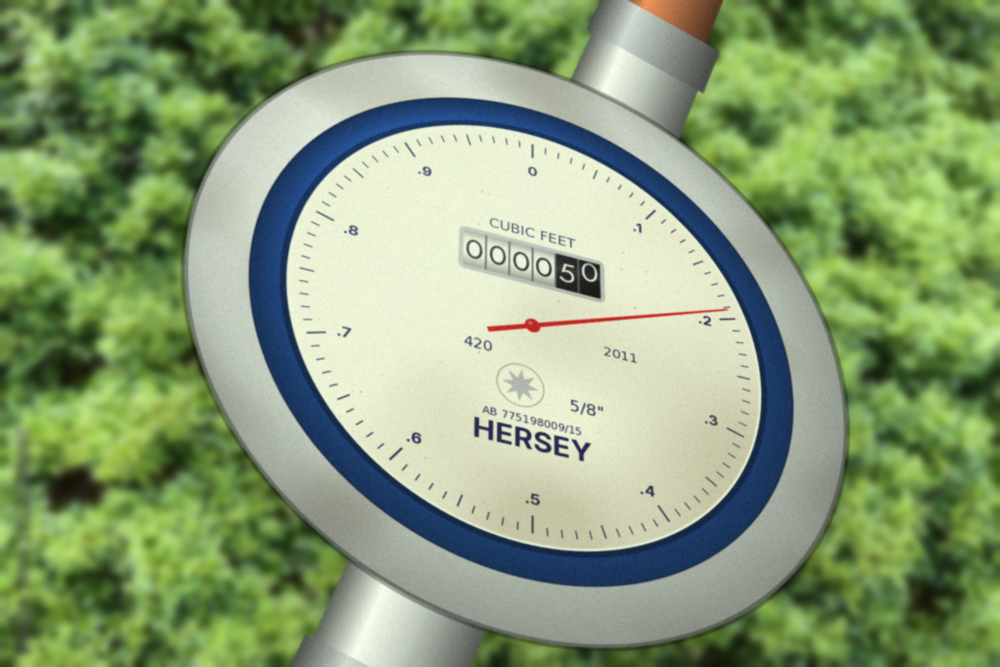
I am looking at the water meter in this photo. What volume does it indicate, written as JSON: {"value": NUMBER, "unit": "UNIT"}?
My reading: {"value": 50.19, "unit": "ft³"}
